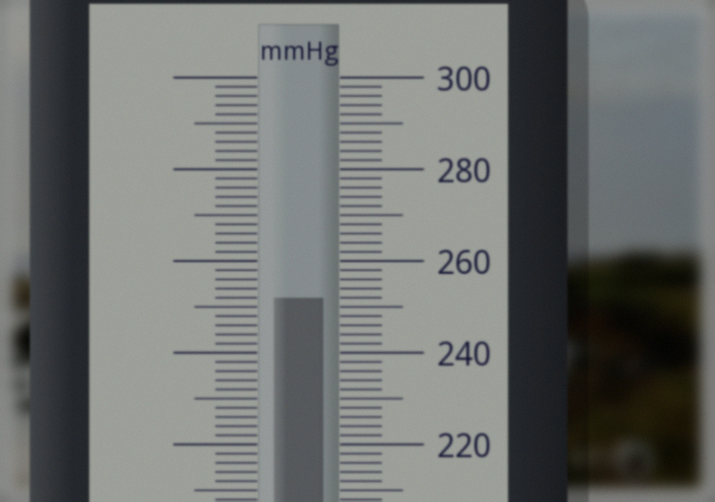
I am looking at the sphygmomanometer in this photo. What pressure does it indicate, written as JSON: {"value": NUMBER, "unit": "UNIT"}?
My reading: {"value": 252, "unit": "mmHg"}
